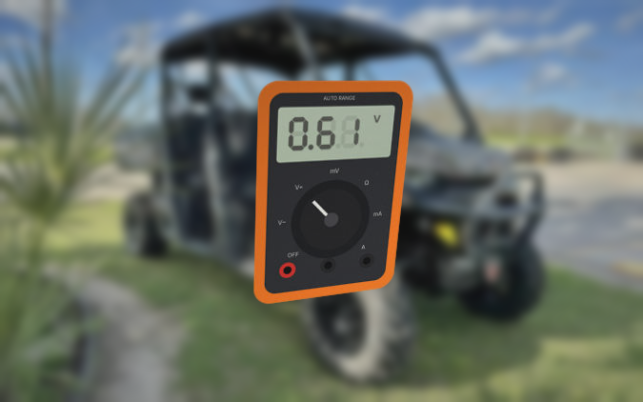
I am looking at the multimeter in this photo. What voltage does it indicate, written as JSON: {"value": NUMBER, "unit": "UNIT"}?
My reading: {"value": 0.61, "unit": "V"}
